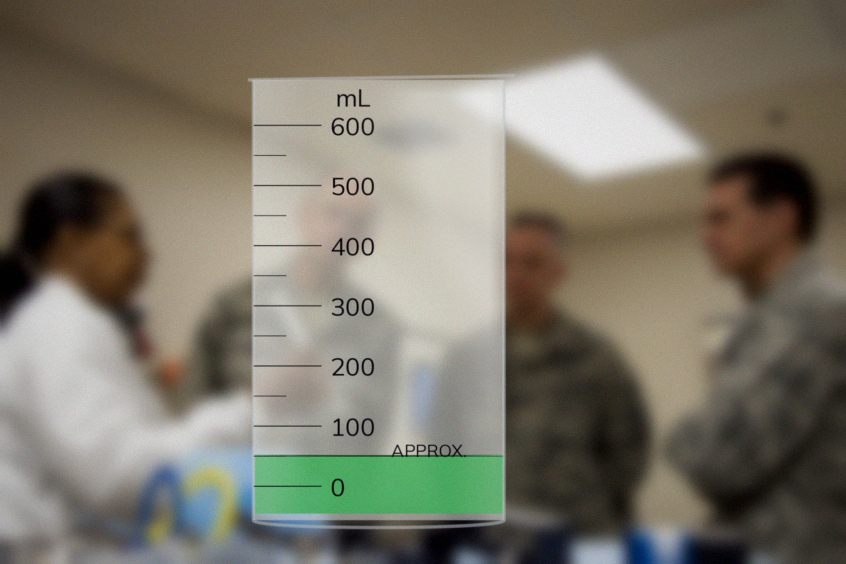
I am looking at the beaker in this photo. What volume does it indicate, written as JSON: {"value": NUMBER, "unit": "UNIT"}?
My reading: {"value": 50, "unit": "mL"}
